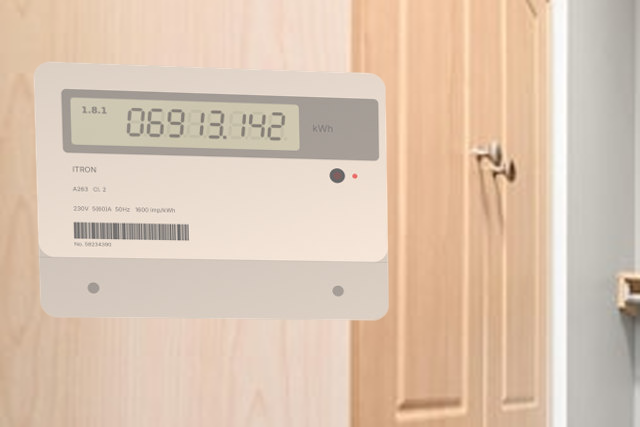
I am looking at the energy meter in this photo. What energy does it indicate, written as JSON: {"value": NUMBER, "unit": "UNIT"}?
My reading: {"value": 6913.142, "unit": "kWh"}
